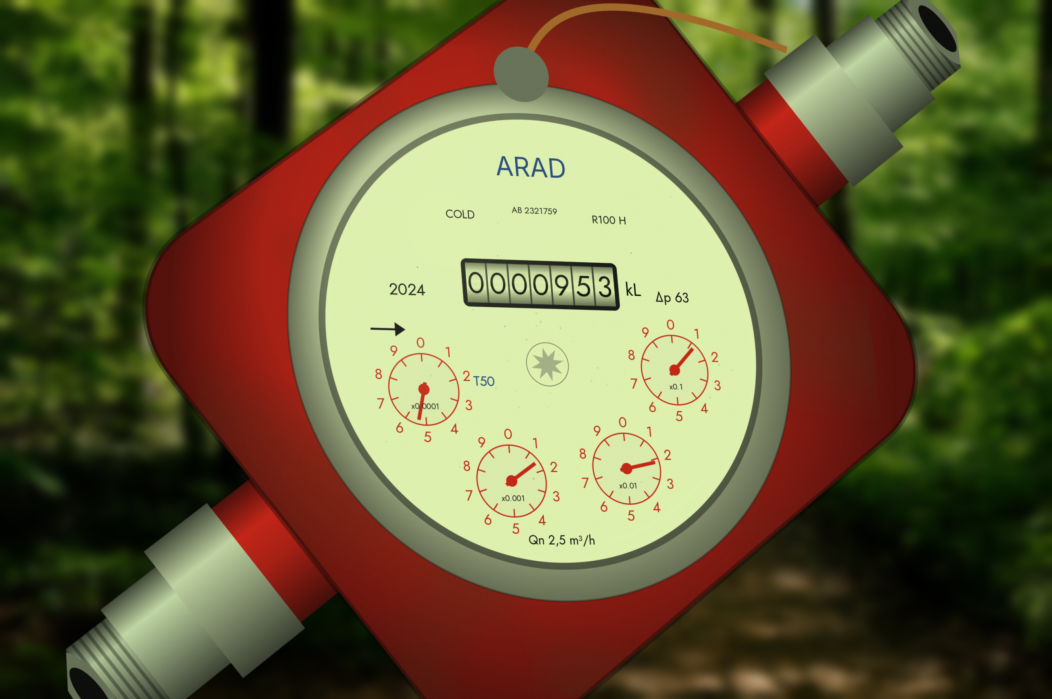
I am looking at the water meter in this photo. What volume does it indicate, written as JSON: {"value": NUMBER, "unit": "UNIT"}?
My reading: {"value": 953.1215, "unit": "kL"}
